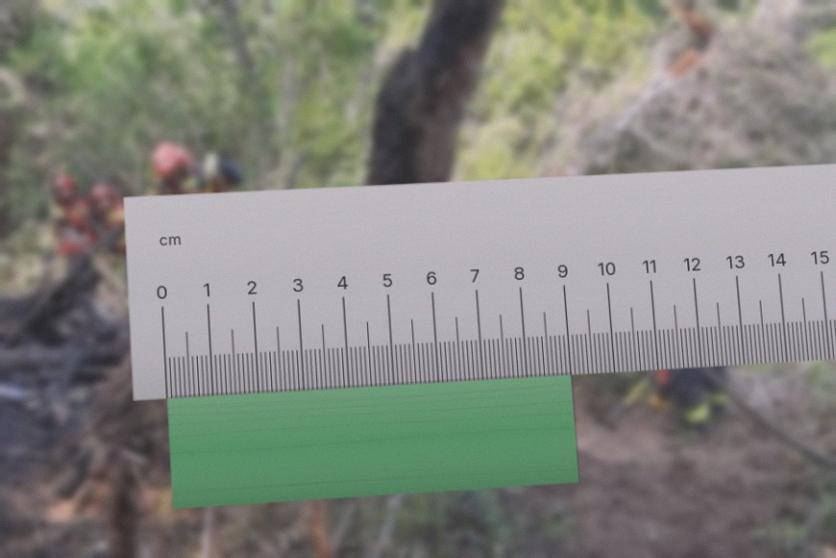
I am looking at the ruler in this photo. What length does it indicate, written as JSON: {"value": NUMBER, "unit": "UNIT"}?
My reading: {"value": 9, "unit": "cm"}
